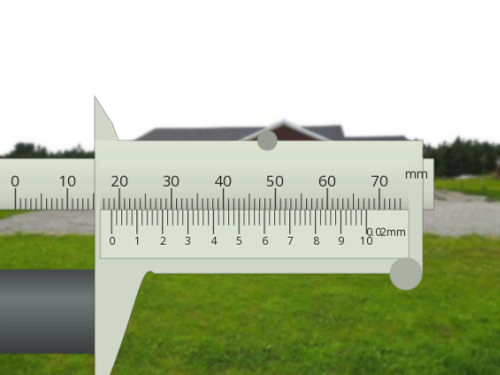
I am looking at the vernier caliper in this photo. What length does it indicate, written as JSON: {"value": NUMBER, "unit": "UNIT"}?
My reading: {"value": 18.5, "unit": "mm"}
